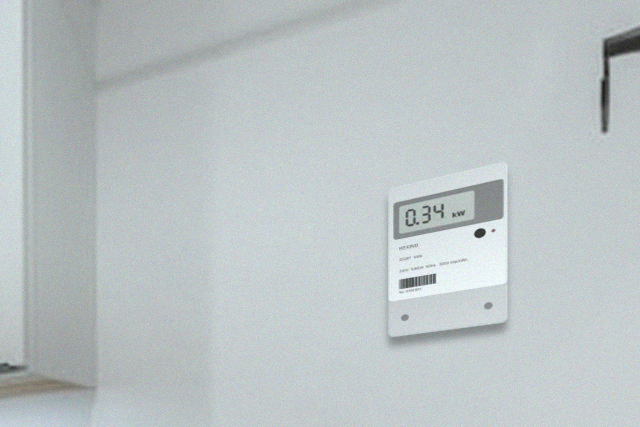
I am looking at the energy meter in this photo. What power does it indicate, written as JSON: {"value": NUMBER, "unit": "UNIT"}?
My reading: {"value": 0.34, "unit": "kW"}
